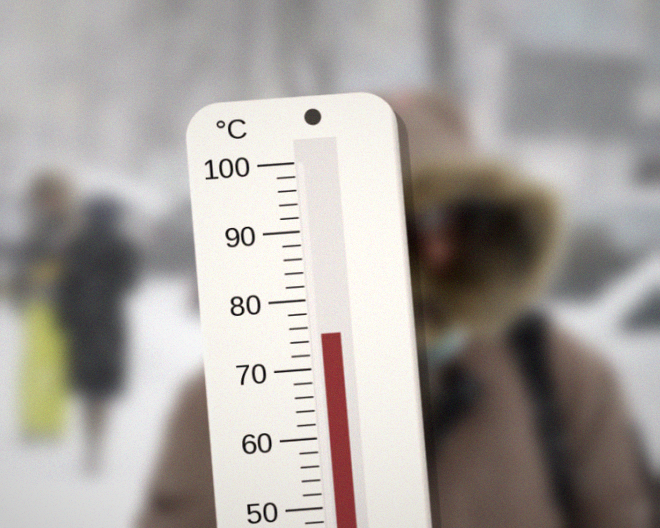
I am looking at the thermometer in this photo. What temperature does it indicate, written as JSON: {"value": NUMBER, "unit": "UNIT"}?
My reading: {"value": 75, "unit": "°C"}
